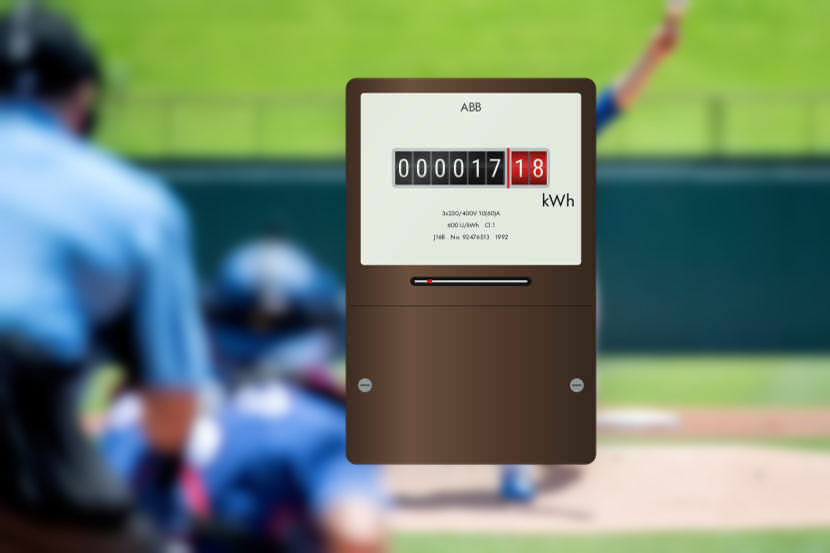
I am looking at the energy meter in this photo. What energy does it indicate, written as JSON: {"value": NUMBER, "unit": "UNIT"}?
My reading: {"value": 17.18, "unit": "kWh"}
